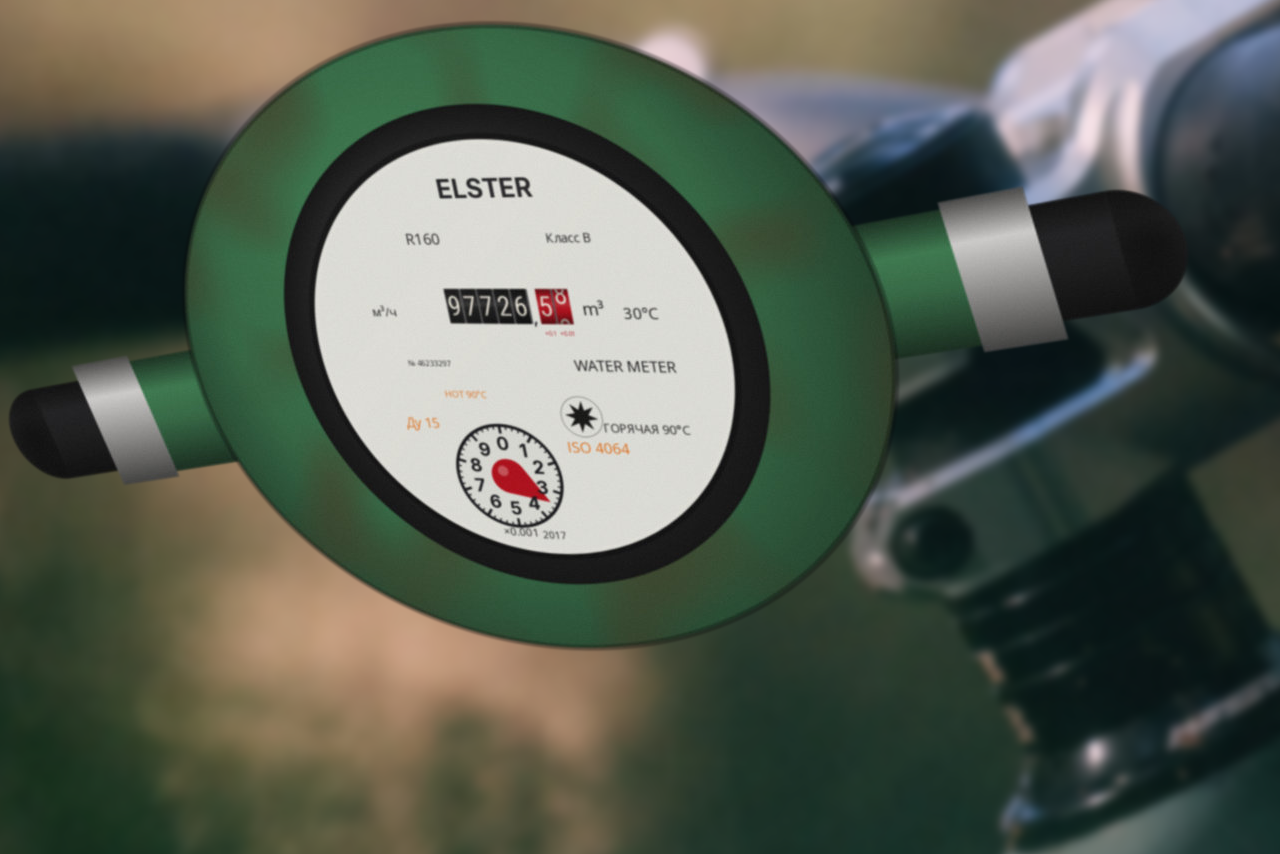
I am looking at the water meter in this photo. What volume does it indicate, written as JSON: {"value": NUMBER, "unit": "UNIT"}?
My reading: {"value": 97726.583, "unit": "m³"}
